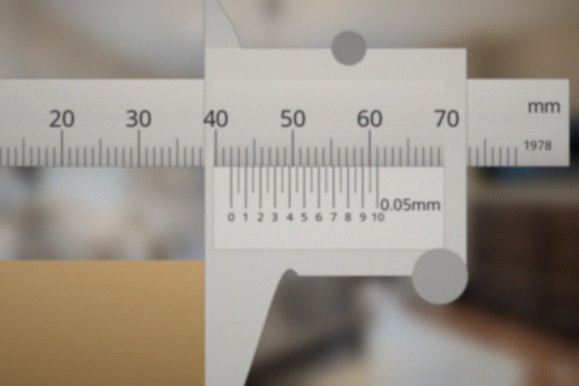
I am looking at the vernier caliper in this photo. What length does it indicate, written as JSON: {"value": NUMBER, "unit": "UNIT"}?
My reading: {"value": 42.0, "unit": "mm"}
